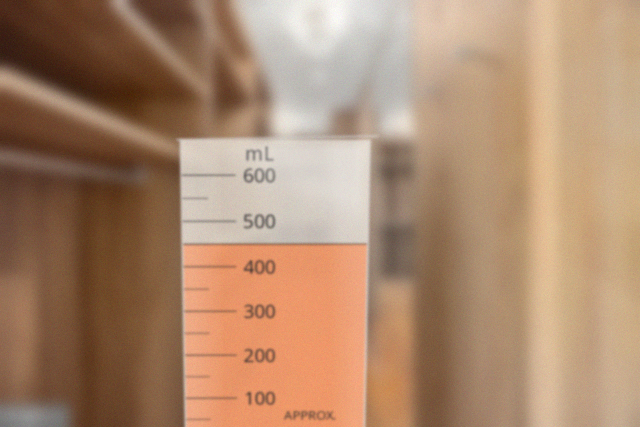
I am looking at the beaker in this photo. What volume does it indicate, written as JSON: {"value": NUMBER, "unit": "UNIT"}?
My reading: {"value": 450, "unit": "mL"}
